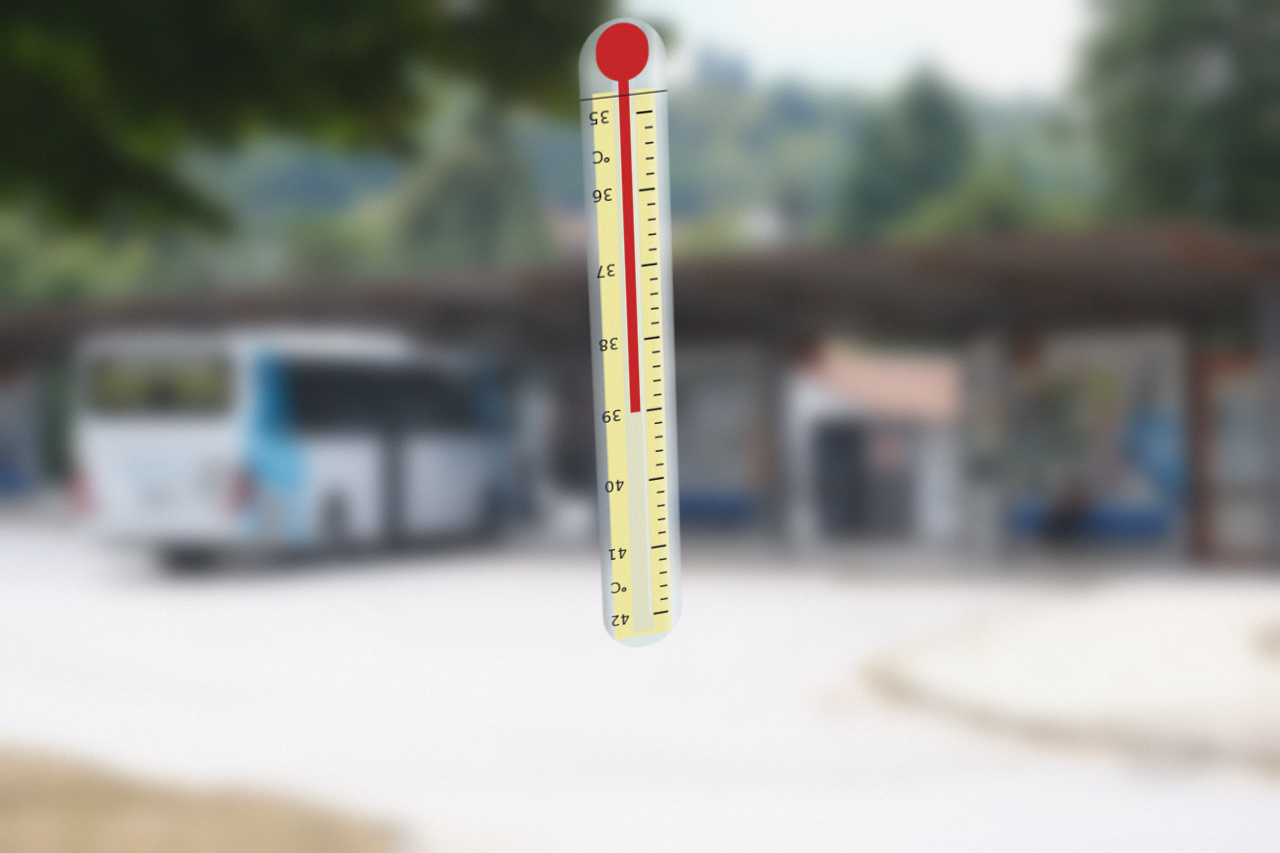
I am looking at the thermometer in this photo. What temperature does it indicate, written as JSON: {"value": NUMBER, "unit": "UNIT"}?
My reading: {"value": 39, "unit": "°C"}
